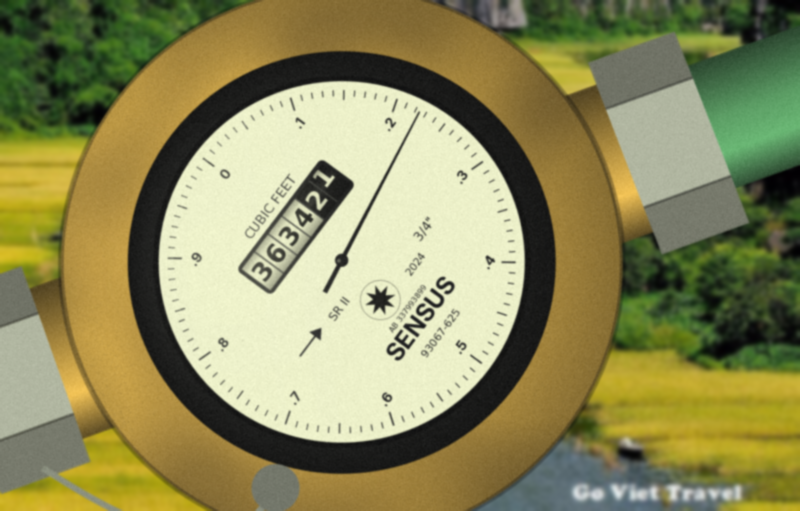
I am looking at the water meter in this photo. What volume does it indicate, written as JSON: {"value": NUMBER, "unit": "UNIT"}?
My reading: {"value": 363421.22, "unit": "ft³"}
